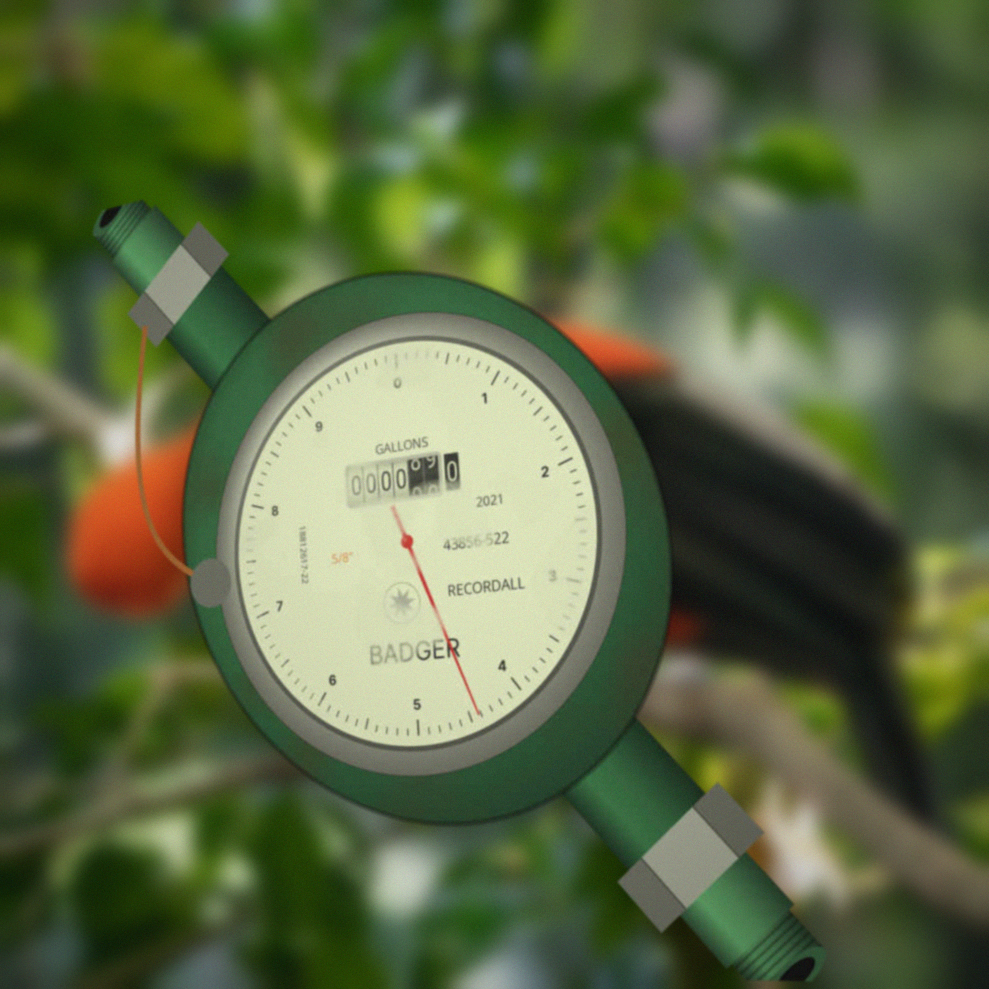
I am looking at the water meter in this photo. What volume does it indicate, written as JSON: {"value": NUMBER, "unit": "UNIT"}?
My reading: {"value": 894.4, "unit": "gal"}
